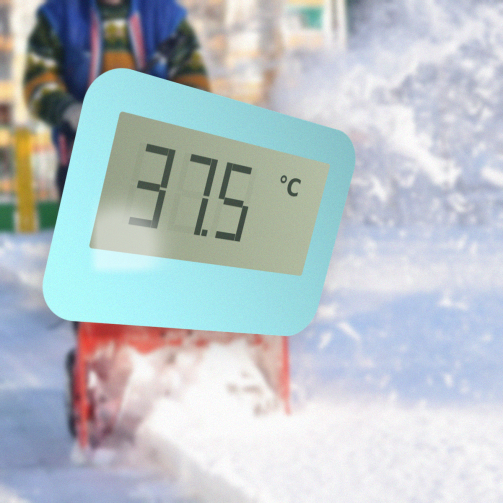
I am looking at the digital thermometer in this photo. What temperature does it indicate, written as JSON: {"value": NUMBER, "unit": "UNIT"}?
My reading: {"value": 37.5, "unit": "°C"}
